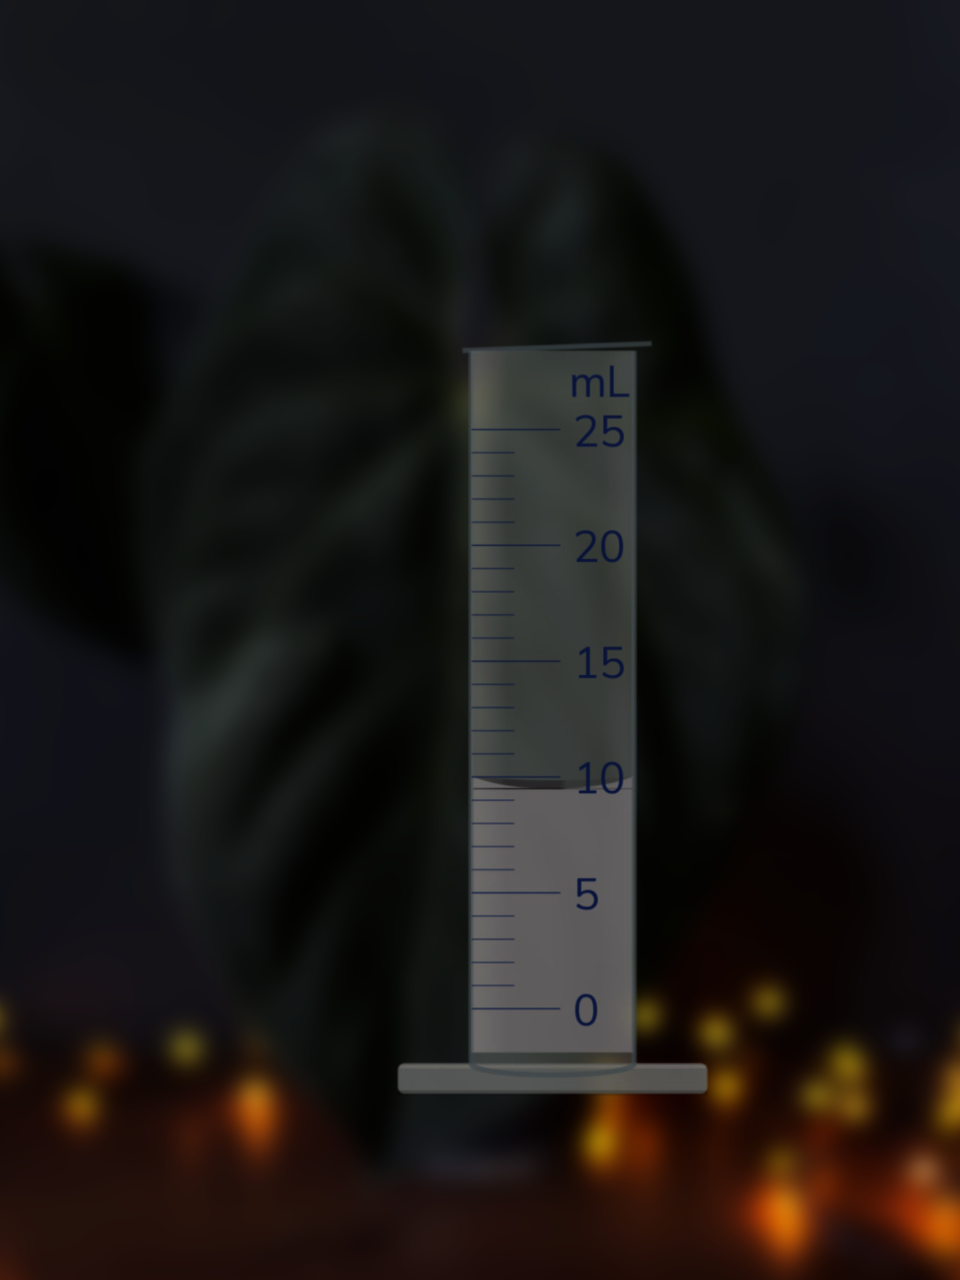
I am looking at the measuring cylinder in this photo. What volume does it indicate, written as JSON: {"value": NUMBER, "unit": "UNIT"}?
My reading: {"value": 9.5, "unit": "mL"}
